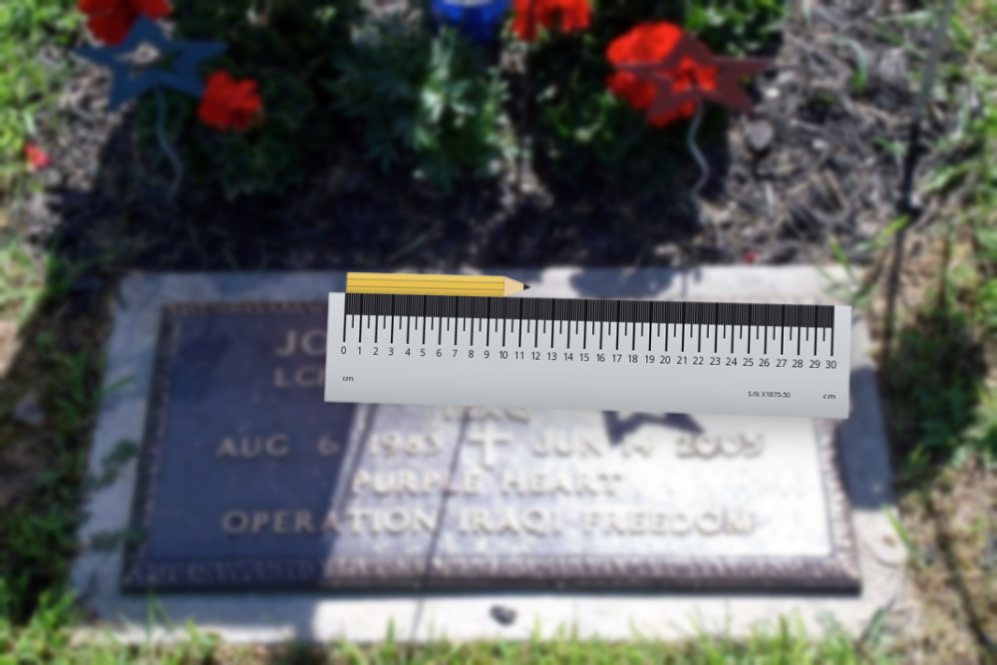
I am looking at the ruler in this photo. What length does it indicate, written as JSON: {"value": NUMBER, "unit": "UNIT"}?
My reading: {"value": 11.5, "unit": "cm"}
